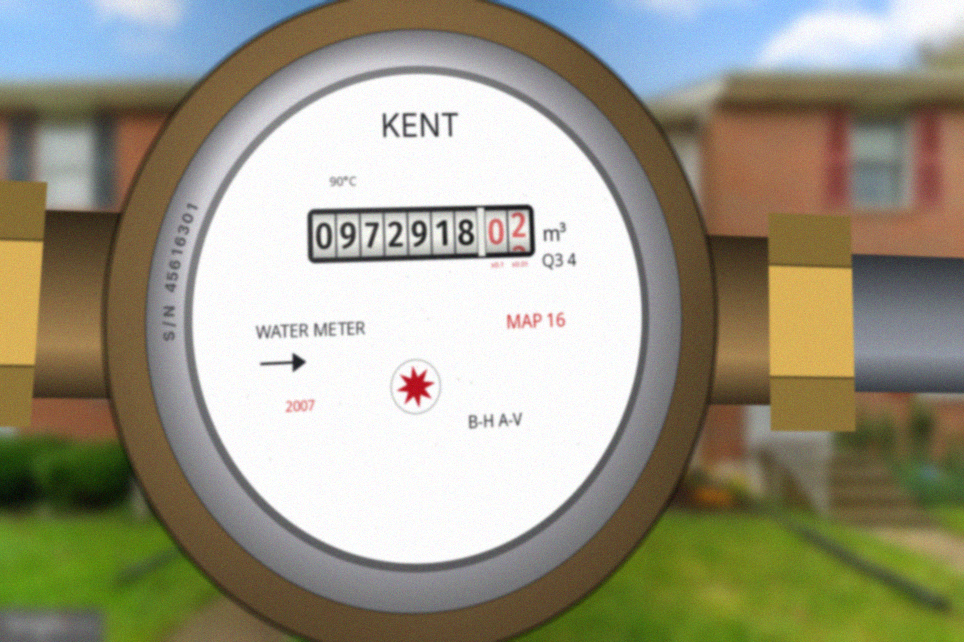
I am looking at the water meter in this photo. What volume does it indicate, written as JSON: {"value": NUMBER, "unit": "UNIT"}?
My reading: {"value": 972918.02, "unit": "m³"}
